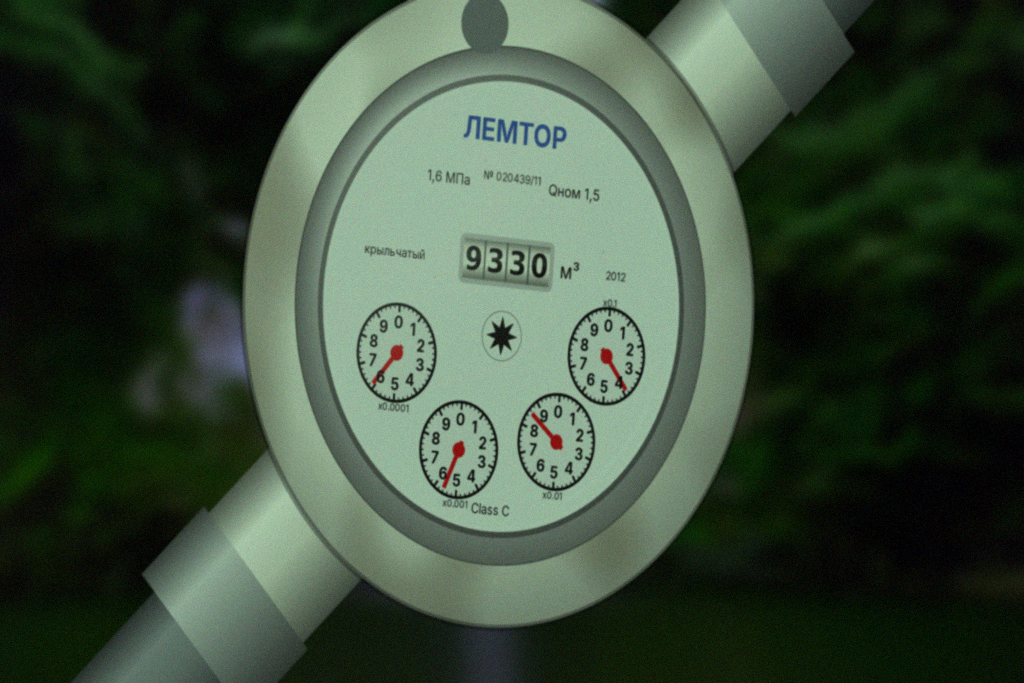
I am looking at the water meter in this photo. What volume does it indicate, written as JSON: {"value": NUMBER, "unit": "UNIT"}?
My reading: {"value": 9330.3856, "unit": "m³"}
